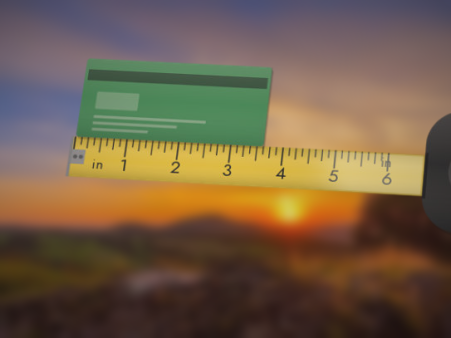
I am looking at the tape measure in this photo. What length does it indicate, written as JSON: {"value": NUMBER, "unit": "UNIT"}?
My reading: {"value": 3.625, "unit": "in"}
